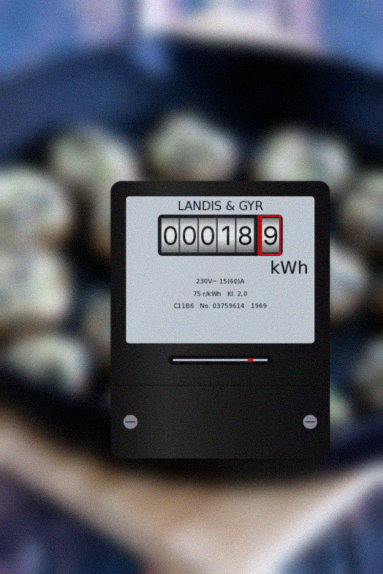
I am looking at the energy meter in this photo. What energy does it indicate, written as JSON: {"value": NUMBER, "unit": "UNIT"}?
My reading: {"value": 18.9, "unit": "kWh"}
